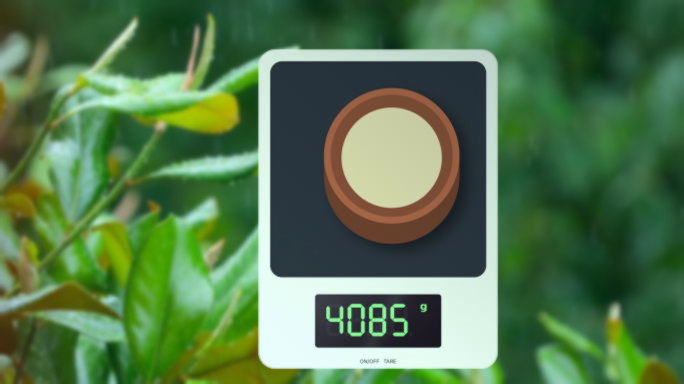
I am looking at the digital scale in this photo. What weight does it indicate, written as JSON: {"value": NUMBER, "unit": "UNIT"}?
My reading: {"value": 4085, "unit": "g"}
